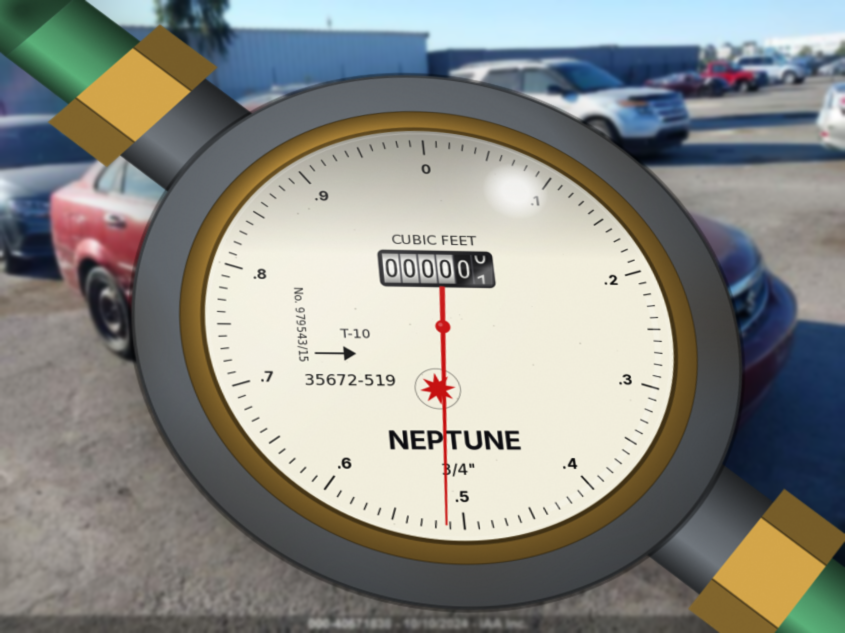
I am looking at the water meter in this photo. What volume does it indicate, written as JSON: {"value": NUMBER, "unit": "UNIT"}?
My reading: {"value": 0.51, "unit": "ft³"}
